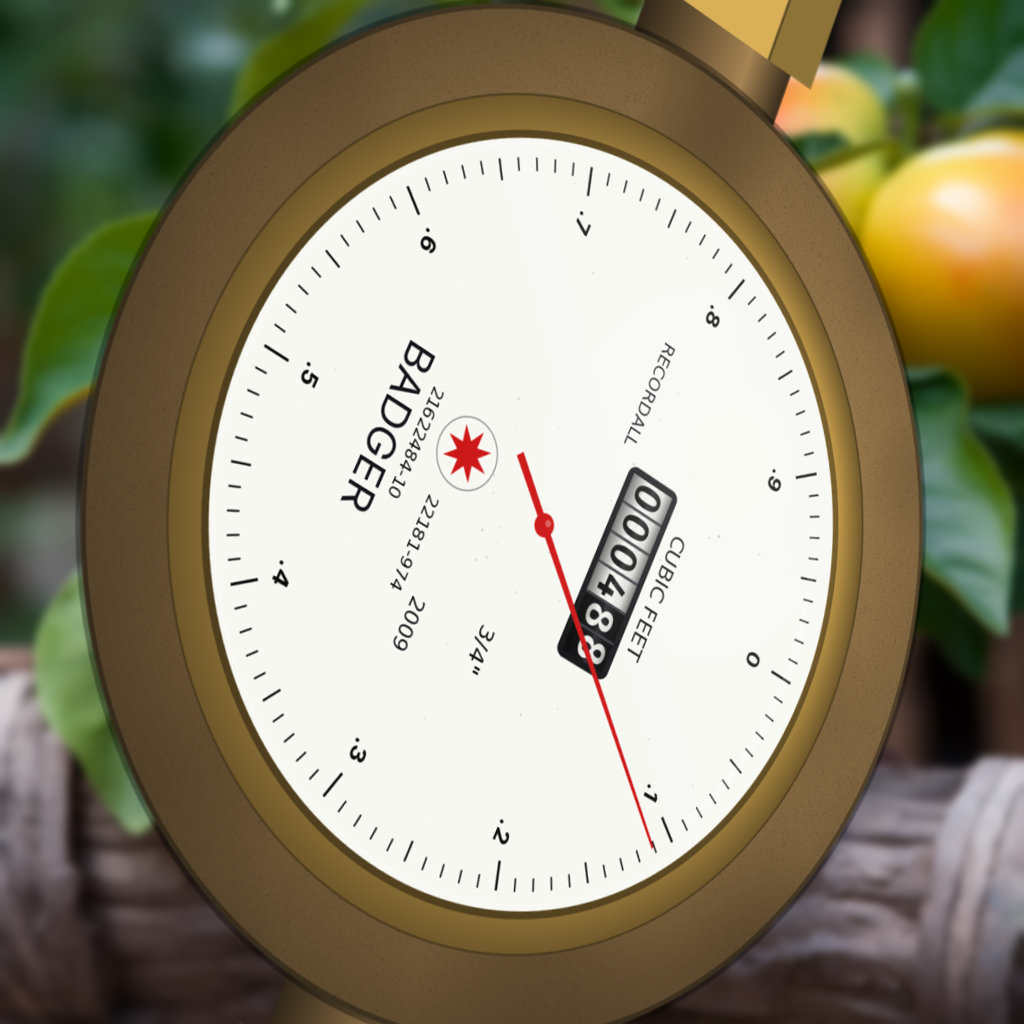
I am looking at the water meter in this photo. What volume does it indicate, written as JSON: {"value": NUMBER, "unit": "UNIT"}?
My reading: {"value": 488.11, "unit": "ft³"}
